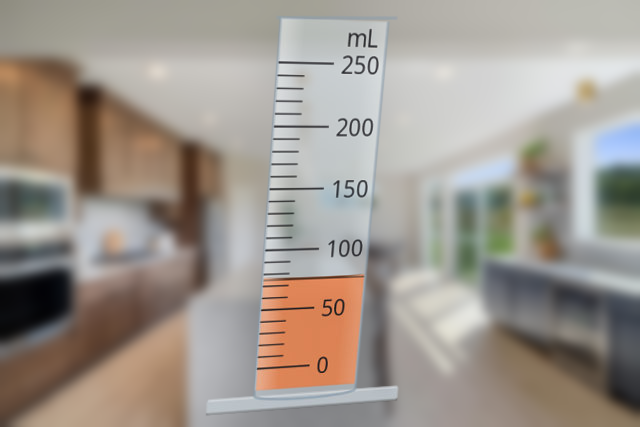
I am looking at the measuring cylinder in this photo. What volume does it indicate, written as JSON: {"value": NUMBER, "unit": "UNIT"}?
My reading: {"value": 75, "unit": "mL"}
